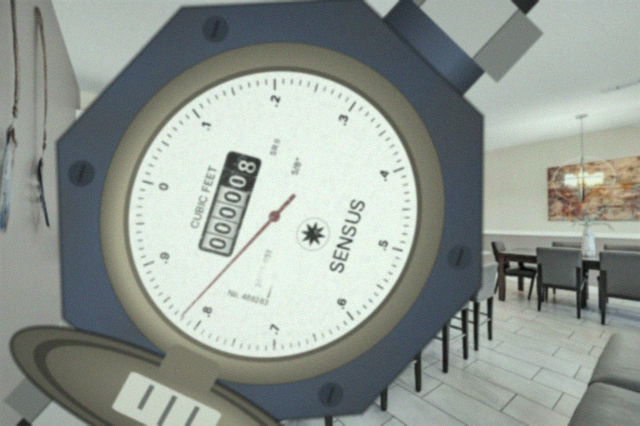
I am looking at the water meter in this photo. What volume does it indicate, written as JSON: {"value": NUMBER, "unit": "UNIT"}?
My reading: {"value": 7.82, "unit": "ft³"}
